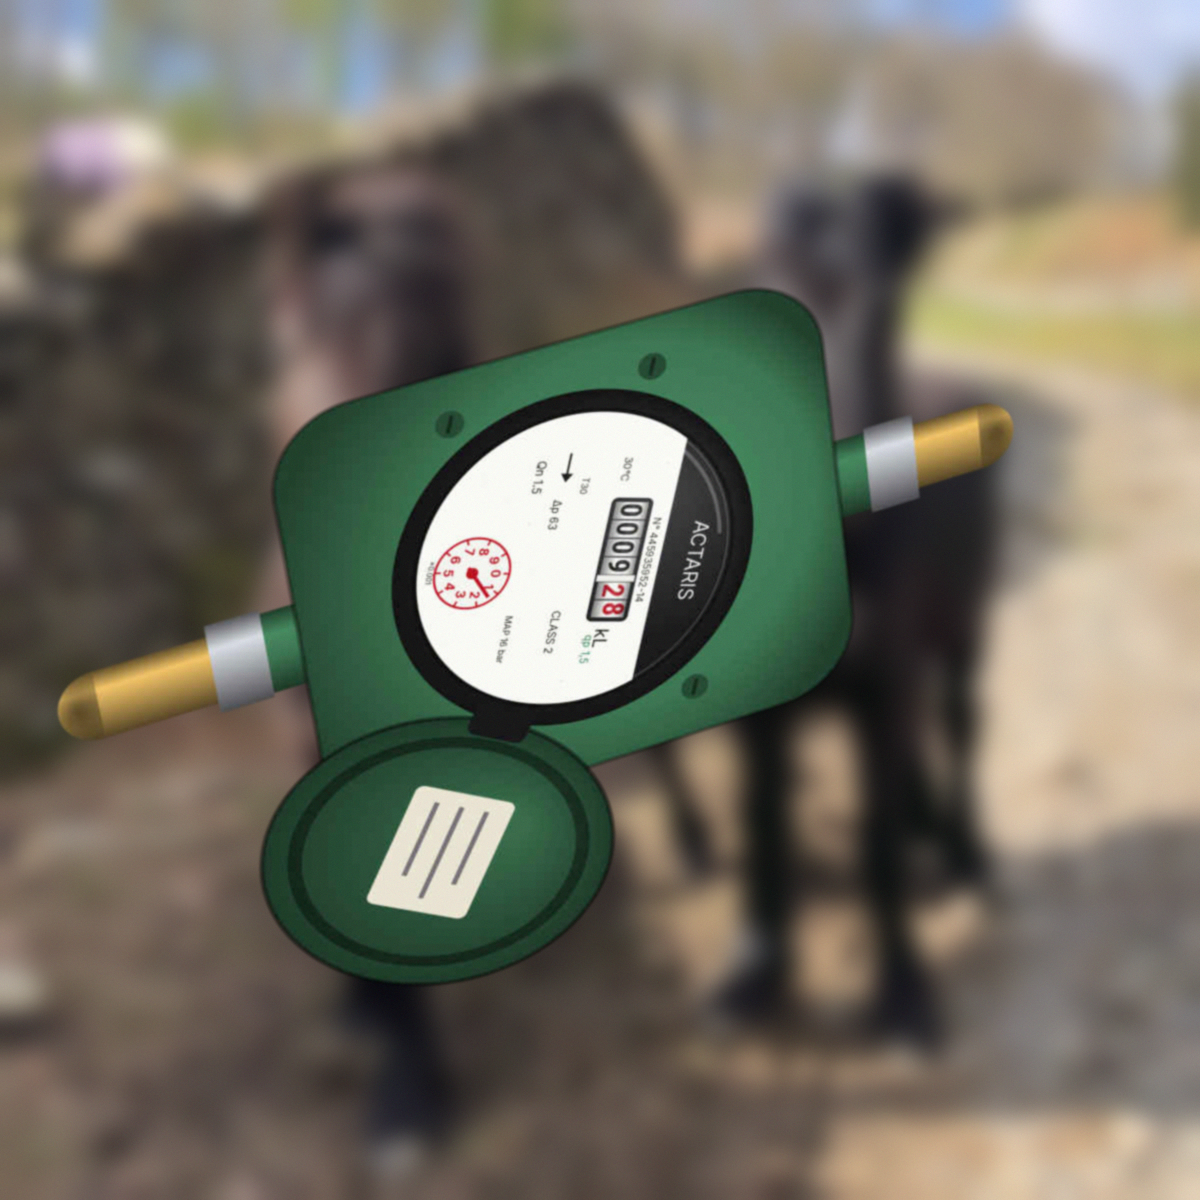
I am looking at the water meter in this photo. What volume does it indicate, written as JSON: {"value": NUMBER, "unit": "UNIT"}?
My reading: {"value": 9.281, "unit": "kL"}
